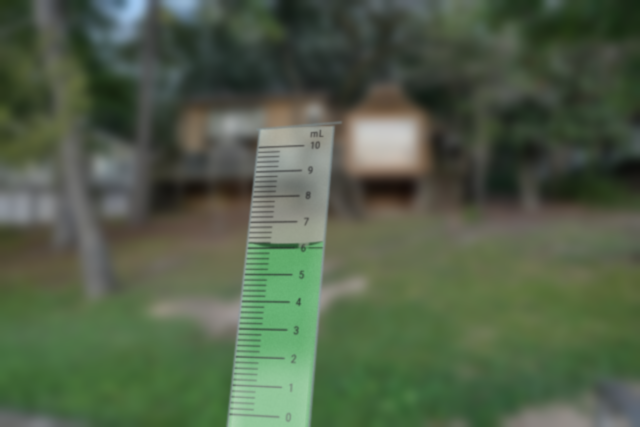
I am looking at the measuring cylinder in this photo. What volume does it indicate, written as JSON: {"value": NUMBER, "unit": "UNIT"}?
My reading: {"value": 6, "unit": "mL"}
